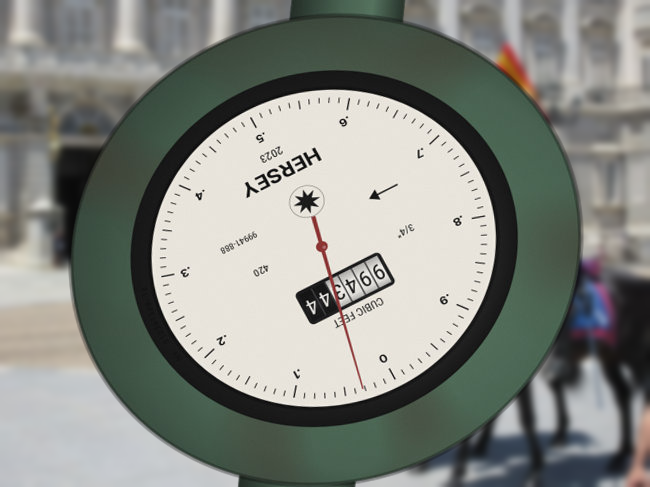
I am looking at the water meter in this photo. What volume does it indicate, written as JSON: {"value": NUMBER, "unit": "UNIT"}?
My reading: {"value": 994344.03, "unit": "ft³"}
